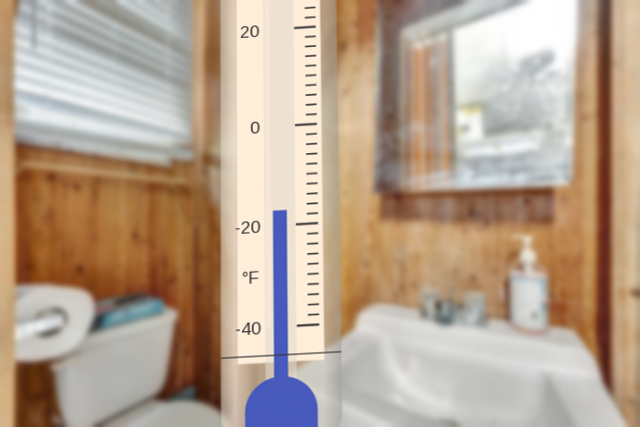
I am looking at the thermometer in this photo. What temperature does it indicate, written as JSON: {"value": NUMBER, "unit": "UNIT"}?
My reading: {"value": -17, "unit": "°F"}
